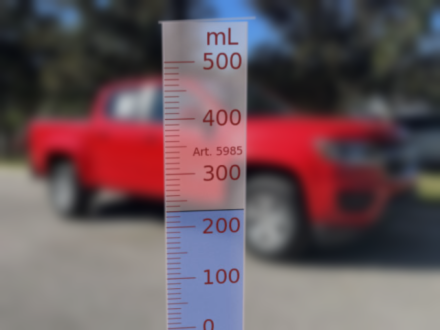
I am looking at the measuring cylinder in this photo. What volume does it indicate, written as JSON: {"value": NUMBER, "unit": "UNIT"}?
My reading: {"value": 230, "unit": "mL"}
